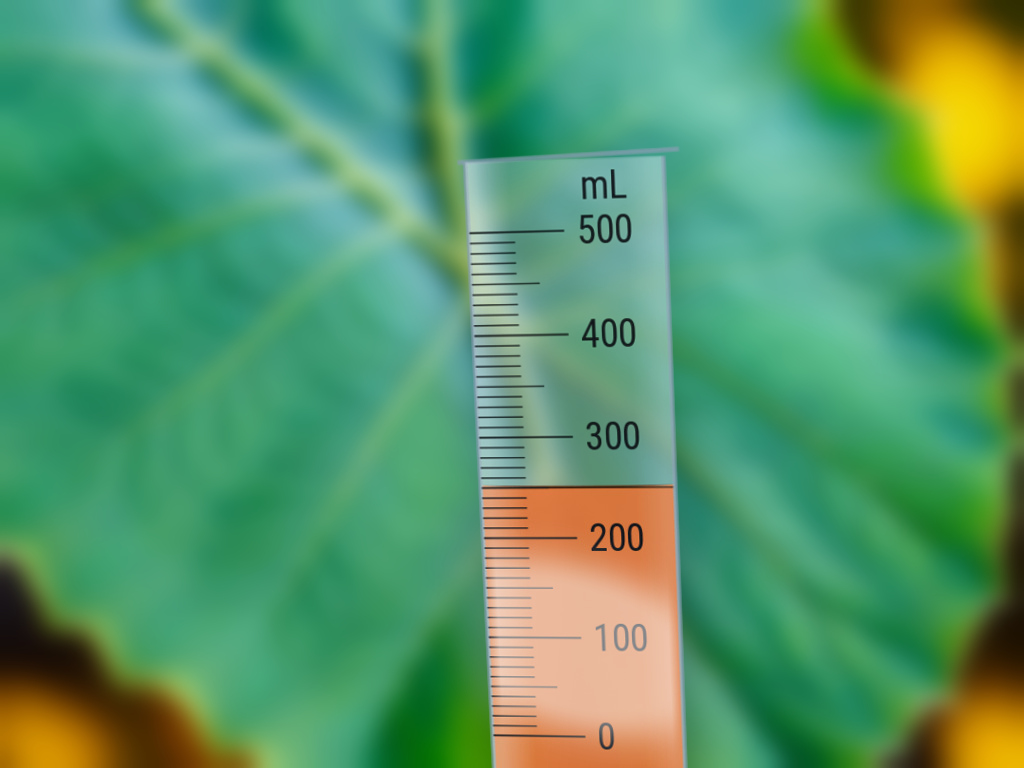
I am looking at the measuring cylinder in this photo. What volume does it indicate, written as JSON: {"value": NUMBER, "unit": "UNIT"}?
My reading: {"value": 250, "unit": "mL"}
